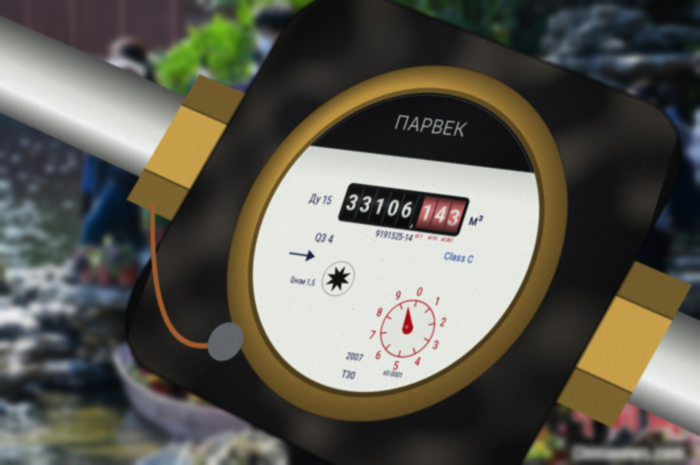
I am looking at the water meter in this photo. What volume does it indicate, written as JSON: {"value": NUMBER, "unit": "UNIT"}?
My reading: {"value": 33106.1429, "unit": "m³"}
